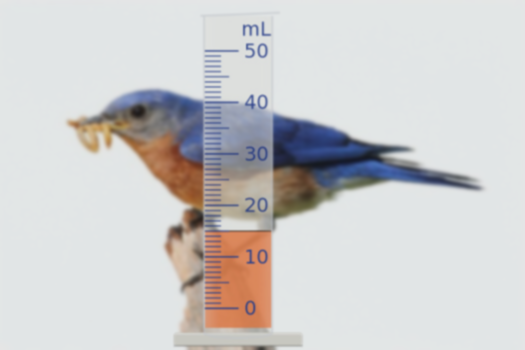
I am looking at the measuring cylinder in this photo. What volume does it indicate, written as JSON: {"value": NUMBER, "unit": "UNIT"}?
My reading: {"value": 15, "unit": "mL"}
